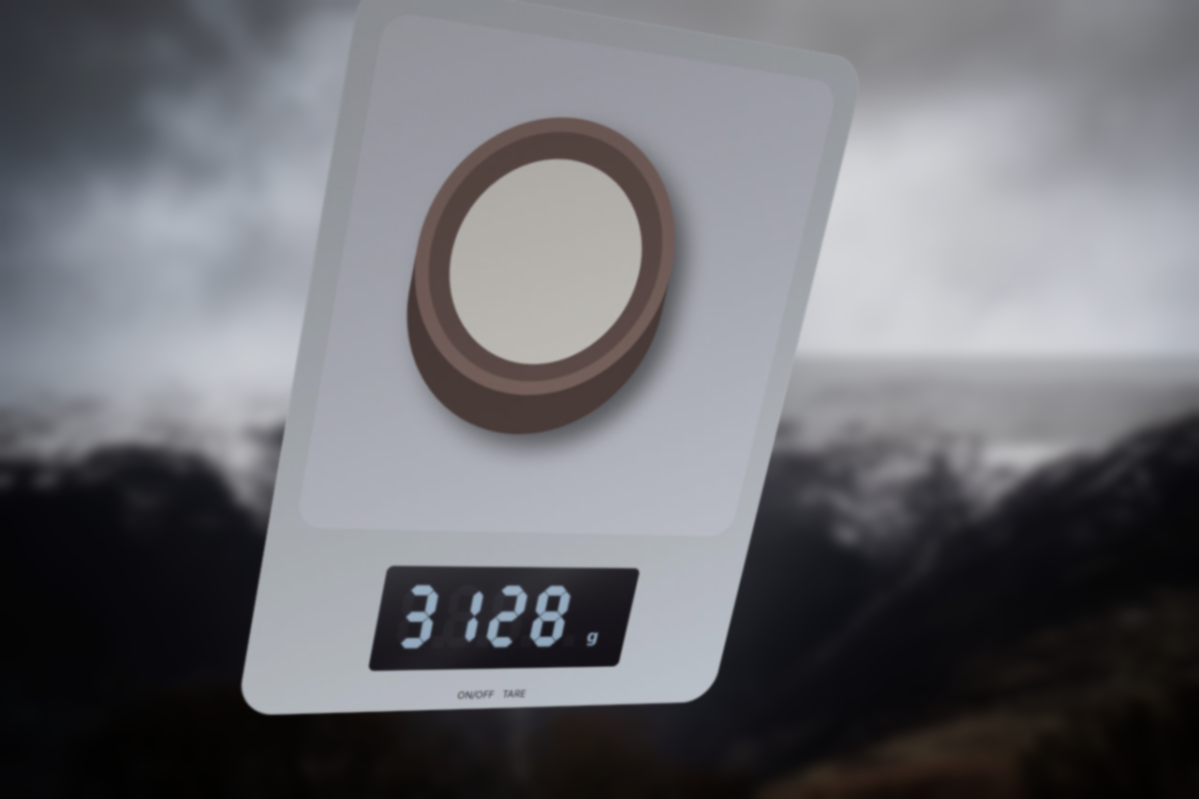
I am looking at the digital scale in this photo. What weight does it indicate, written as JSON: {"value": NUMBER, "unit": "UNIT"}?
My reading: {"value": 3128, "unit": "g"}
